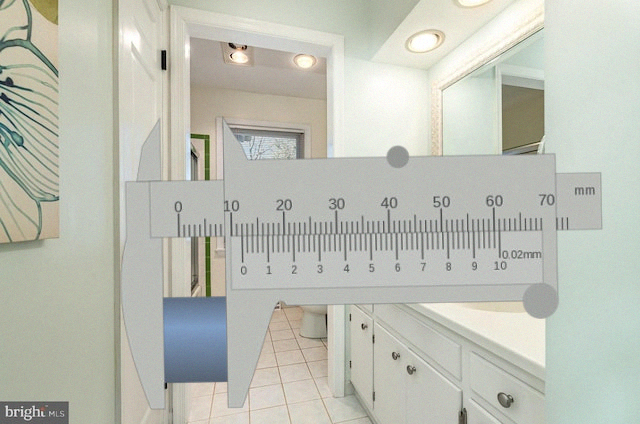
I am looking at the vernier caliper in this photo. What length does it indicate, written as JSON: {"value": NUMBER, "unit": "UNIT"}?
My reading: {"value": 12.0, "unit": "mm"}
